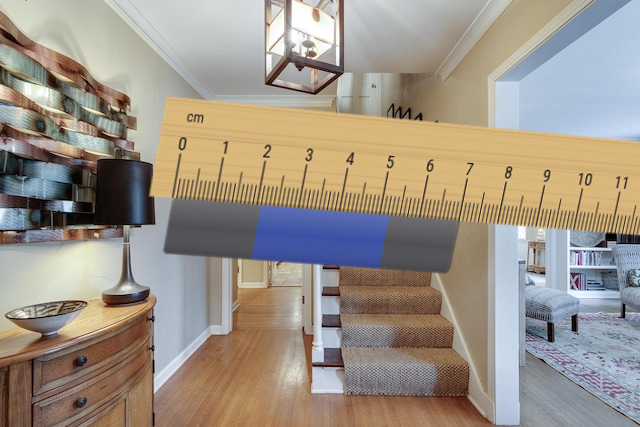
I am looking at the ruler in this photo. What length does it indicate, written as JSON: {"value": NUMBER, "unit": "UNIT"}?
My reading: {"value": 7, "unit": "cm"}
